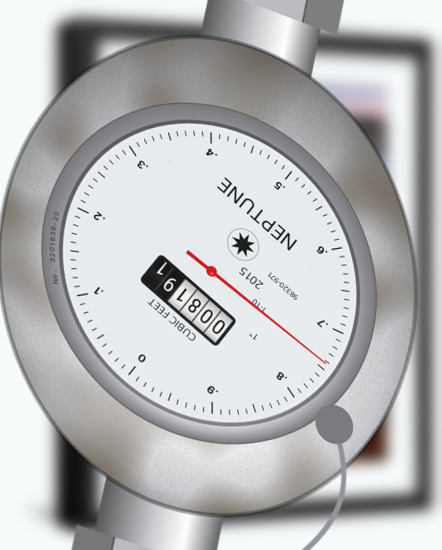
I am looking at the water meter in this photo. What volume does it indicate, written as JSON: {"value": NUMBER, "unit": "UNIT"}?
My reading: {"value": 8190.74, "unit": "ft³"}
